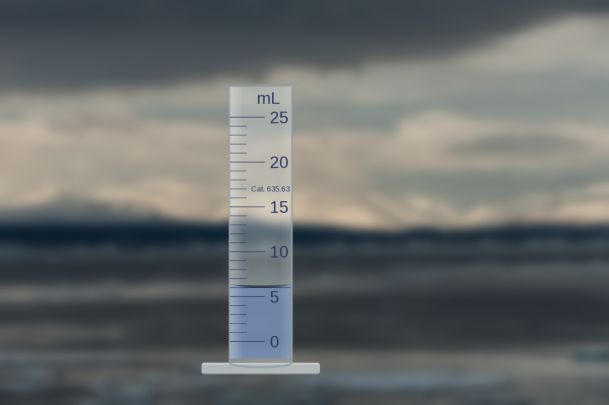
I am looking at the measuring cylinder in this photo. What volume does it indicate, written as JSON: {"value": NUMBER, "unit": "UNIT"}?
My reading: {"value": 6, "unit": "mL"}
